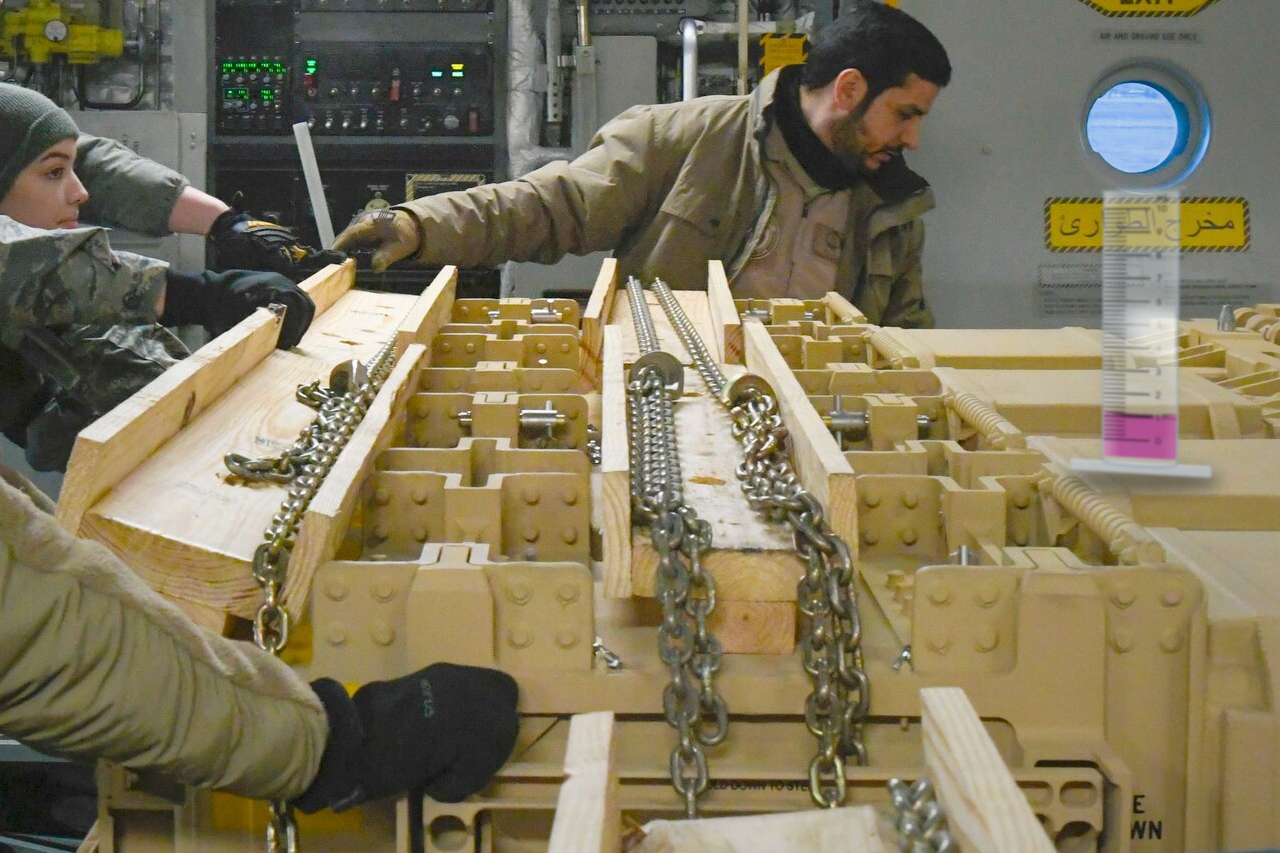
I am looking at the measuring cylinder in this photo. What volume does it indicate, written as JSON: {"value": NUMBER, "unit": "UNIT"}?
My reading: {"value": 1, "unit": "mL"}
